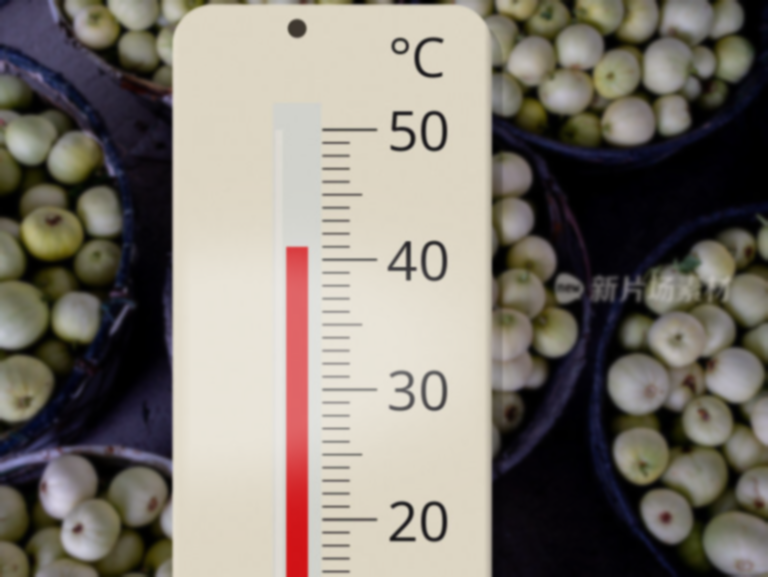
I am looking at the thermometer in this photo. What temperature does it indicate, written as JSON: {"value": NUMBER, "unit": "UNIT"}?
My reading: {"value": 41, "unit": "°C"}
